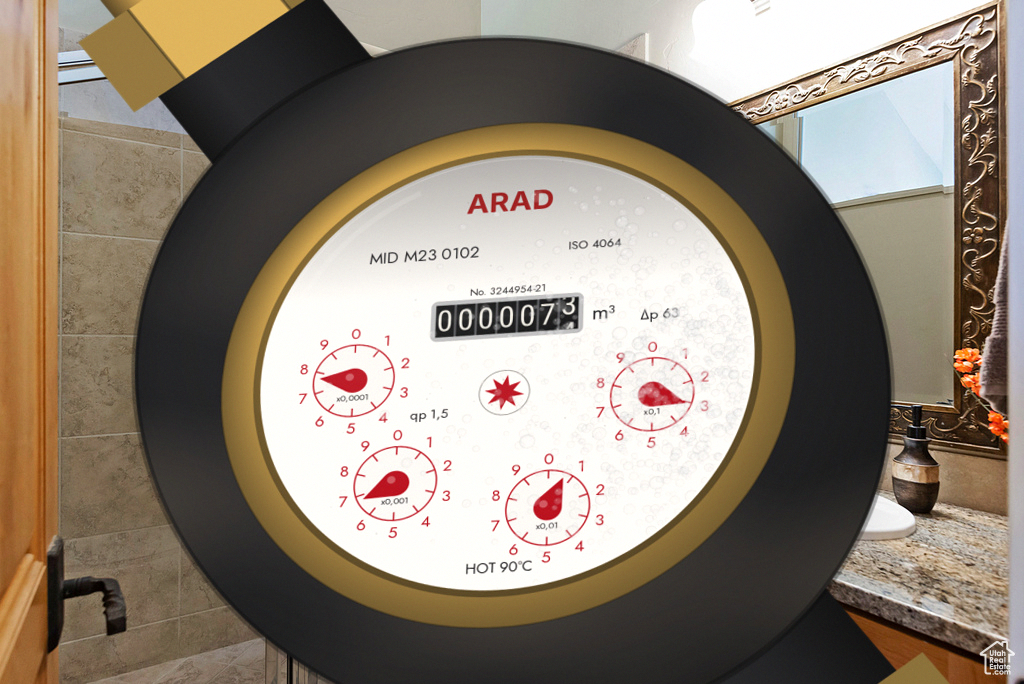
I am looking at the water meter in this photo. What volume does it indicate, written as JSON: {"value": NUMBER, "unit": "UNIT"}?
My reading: {"value": 73.3067, "unit": "m³"}
